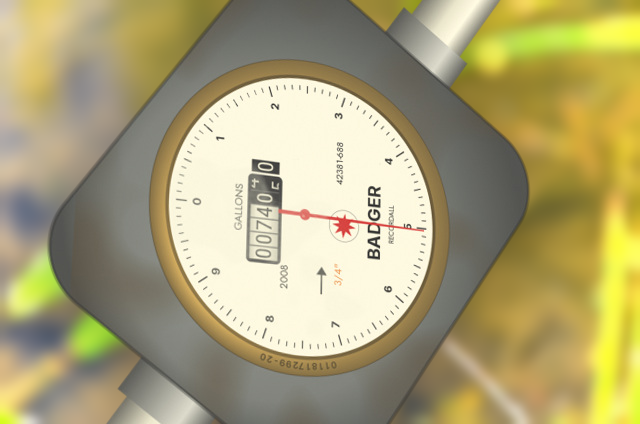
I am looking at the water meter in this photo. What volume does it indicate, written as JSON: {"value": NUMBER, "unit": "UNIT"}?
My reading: {"value": 74045.0, "unit": "gal"}
